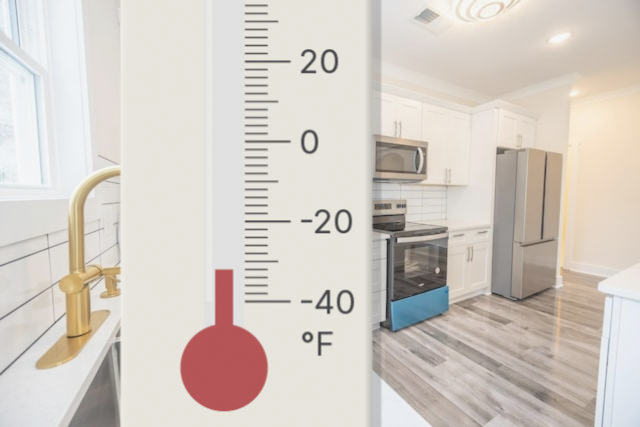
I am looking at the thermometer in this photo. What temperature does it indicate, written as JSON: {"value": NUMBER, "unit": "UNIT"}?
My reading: {"value": -32, "unit": "°F"}
